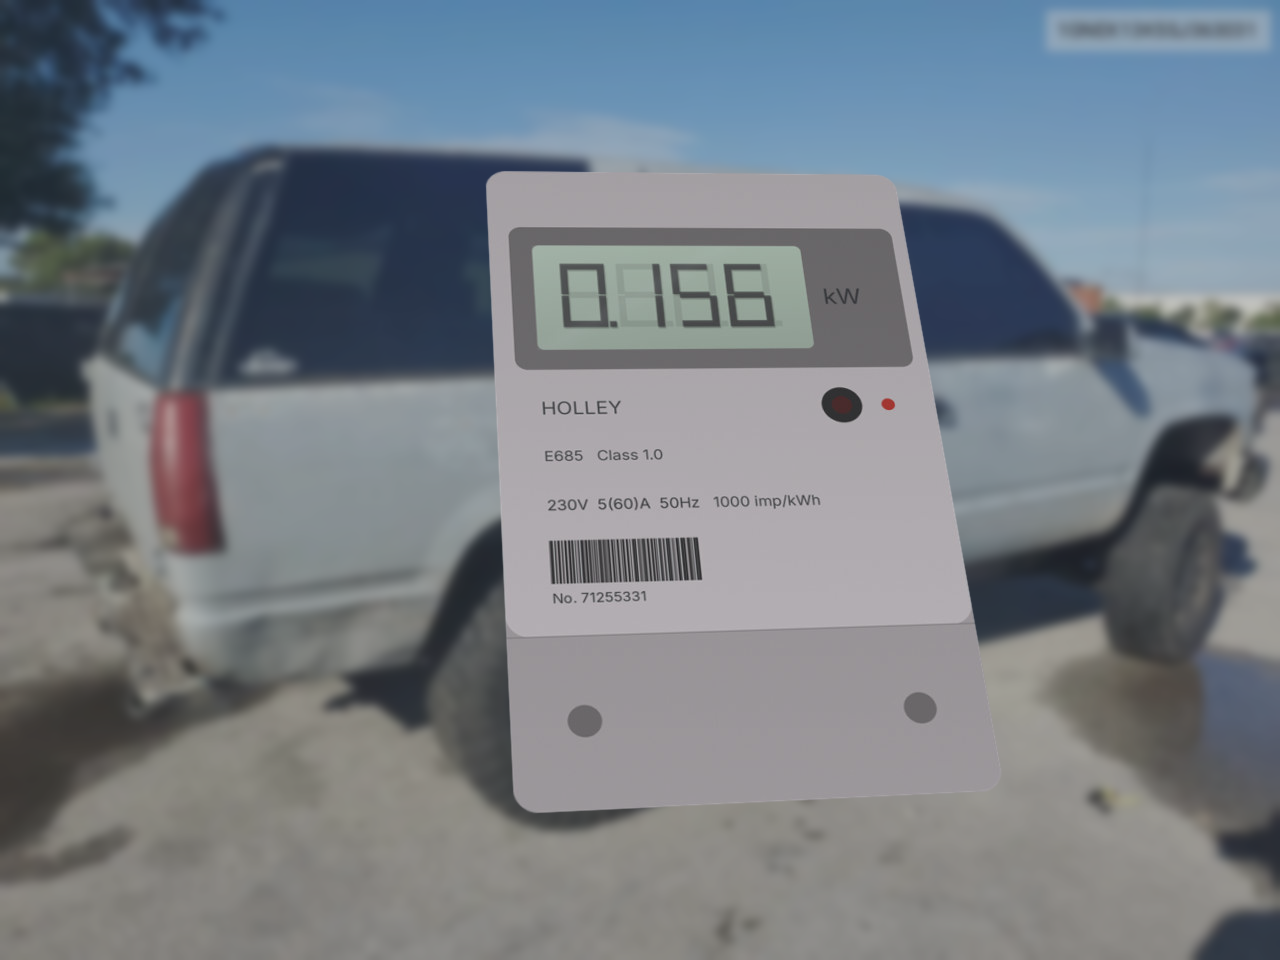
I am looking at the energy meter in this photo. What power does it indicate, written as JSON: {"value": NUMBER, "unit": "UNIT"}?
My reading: {"value": 0.156, "unit": "kW"}
